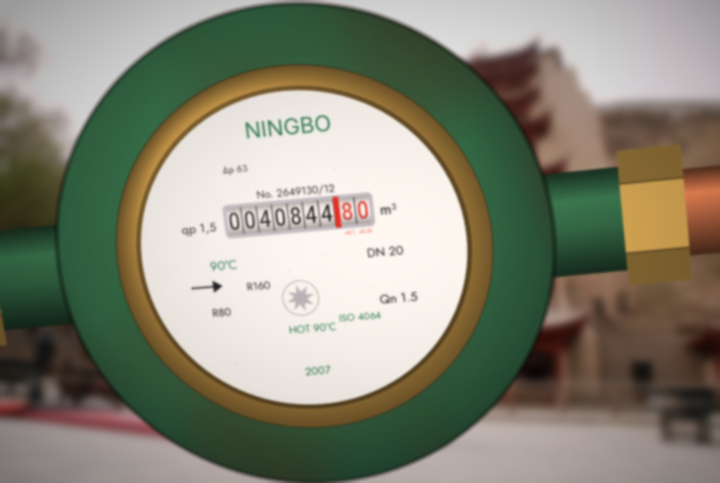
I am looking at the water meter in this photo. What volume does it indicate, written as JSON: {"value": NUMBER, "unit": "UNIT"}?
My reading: {"value": 40844.80, "unit": "m³"}
